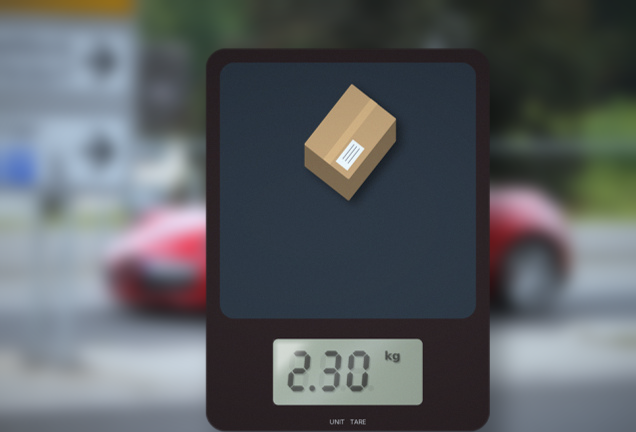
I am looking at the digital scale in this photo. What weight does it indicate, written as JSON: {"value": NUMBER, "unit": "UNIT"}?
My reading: {"value": 2.30, "unit": "kg"}
